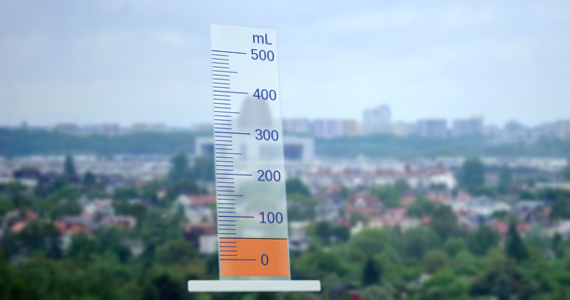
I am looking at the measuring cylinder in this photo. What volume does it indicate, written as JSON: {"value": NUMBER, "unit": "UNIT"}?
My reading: {"value": 50, "unit": "mL"}
